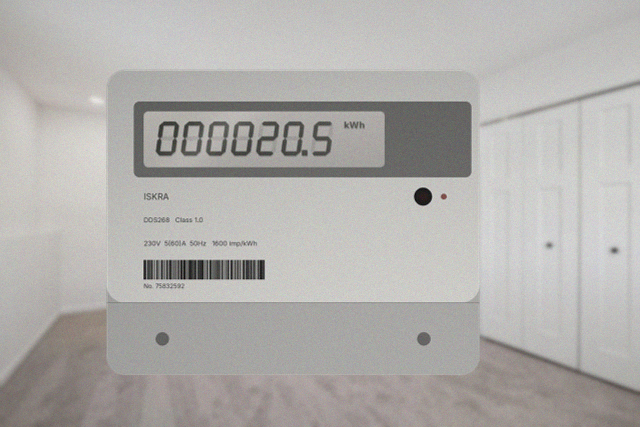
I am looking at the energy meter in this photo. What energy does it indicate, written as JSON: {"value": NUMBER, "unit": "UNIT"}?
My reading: {"value": 20.5, "unit": "kWh"}
